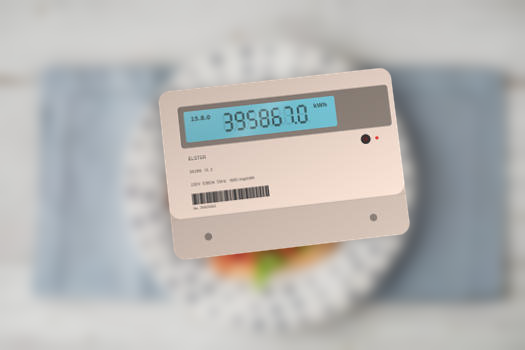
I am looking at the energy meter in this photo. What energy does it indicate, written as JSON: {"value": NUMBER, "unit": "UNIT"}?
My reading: {"value": 395867.0, "unit": "kWh"}
